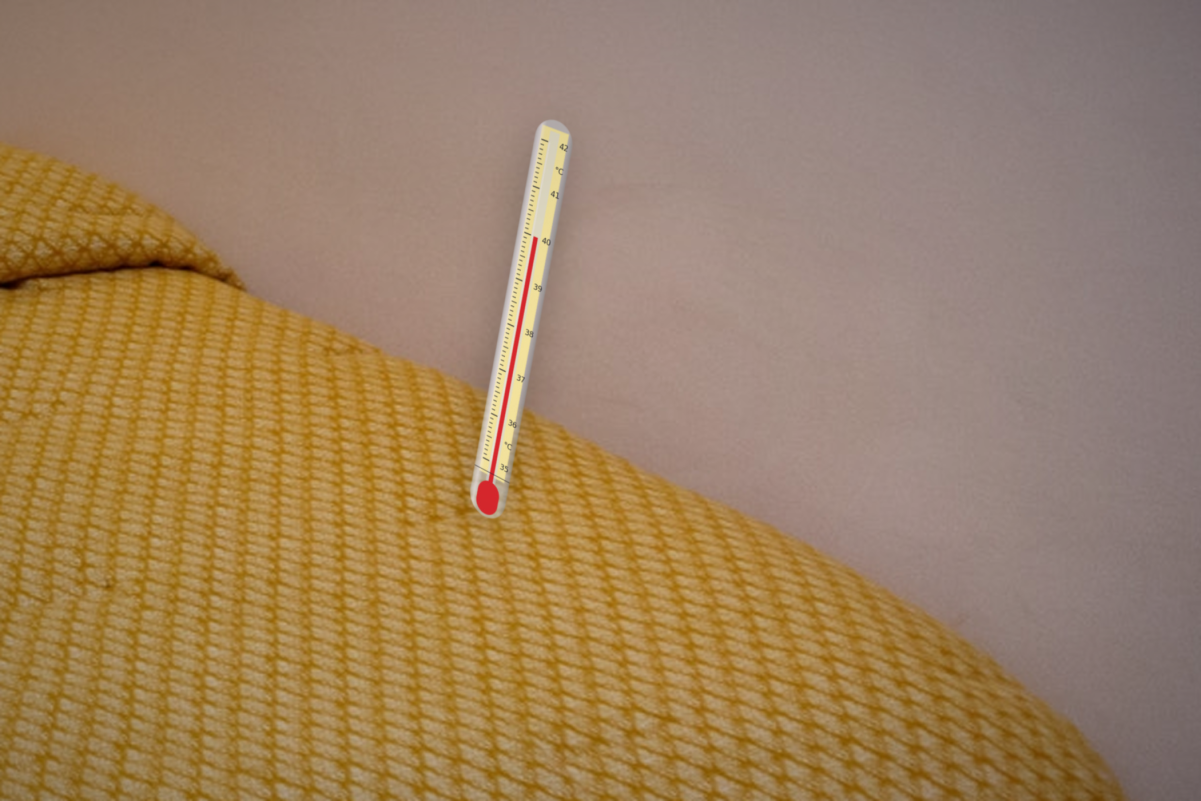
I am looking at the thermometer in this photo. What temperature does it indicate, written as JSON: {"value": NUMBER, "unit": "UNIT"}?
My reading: {"value": 40, "unit": "°C"}
